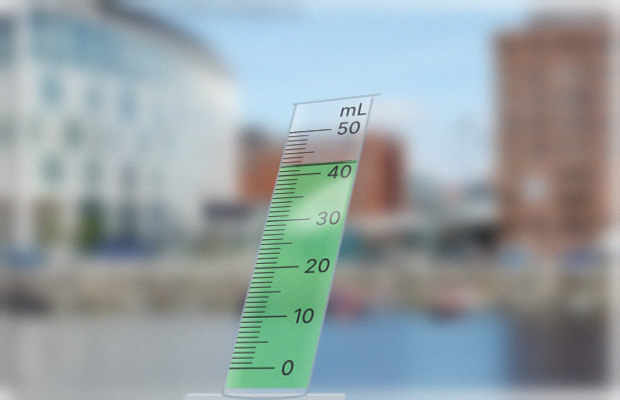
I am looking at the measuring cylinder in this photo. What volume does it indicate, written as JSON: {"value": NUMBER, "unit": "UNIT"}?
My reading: {"value": 42, "unit": "mL"}
